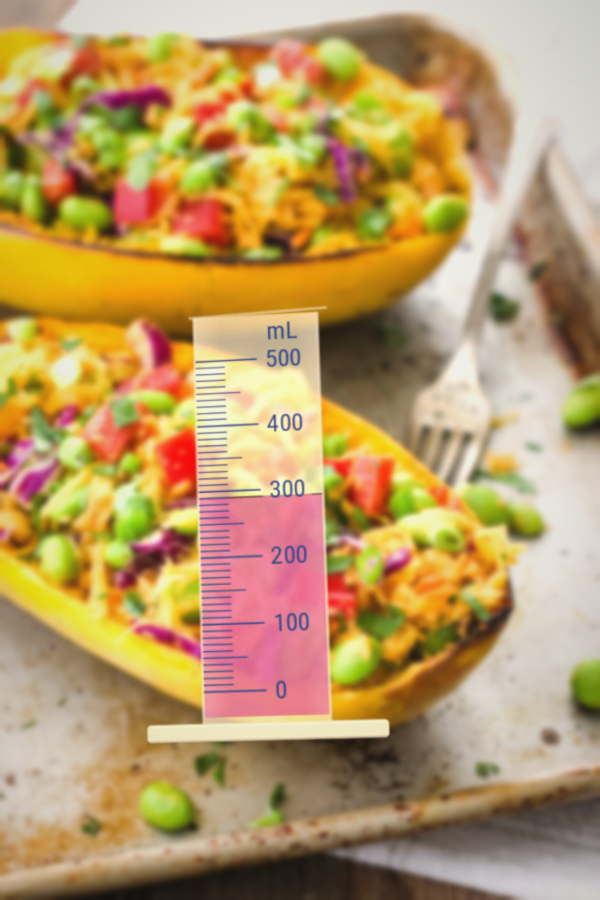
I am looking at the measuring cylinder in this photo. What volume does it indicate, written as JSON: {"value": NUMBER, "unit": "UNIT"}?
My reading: {"value": 290, "unit": "mL"}
